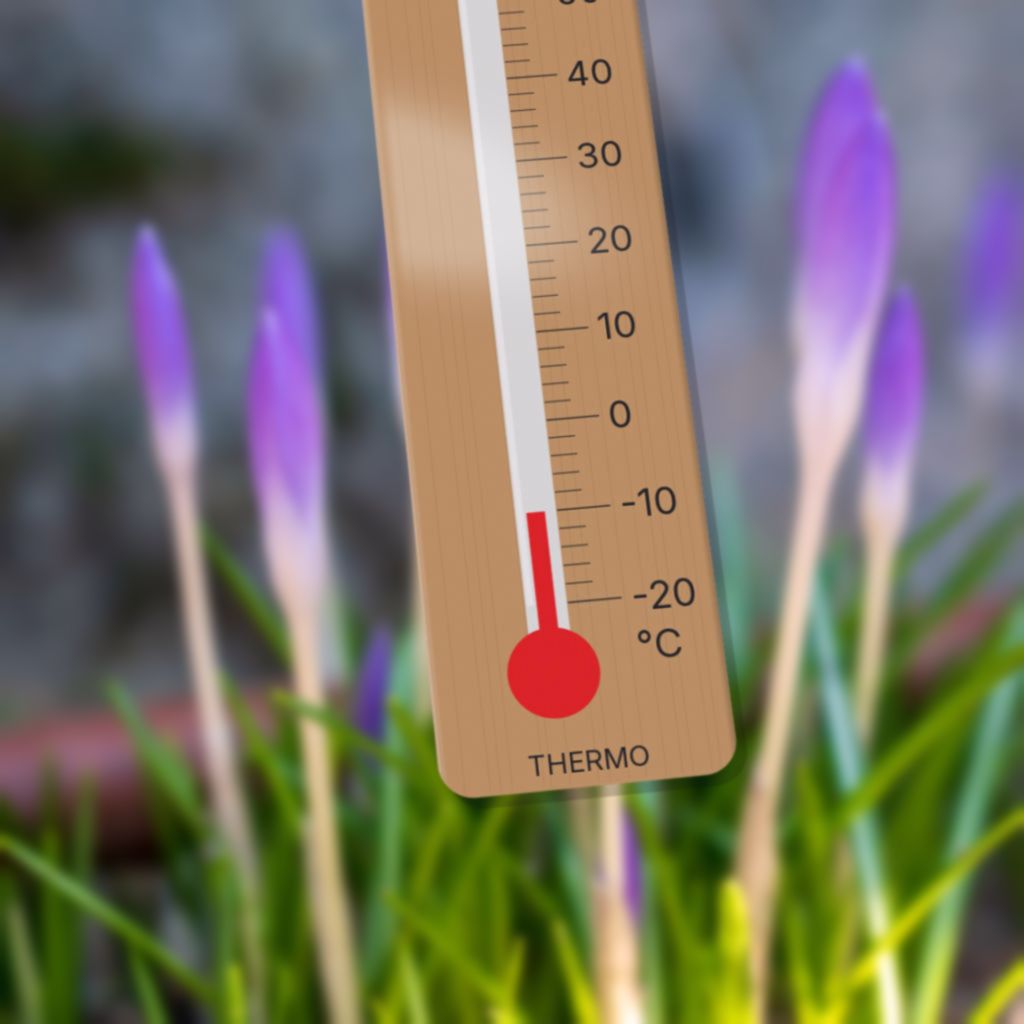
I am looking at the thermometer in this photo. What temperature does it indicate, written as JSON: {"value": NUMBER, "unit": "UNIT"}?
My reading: {"value": -10, "unit": "°C"}
